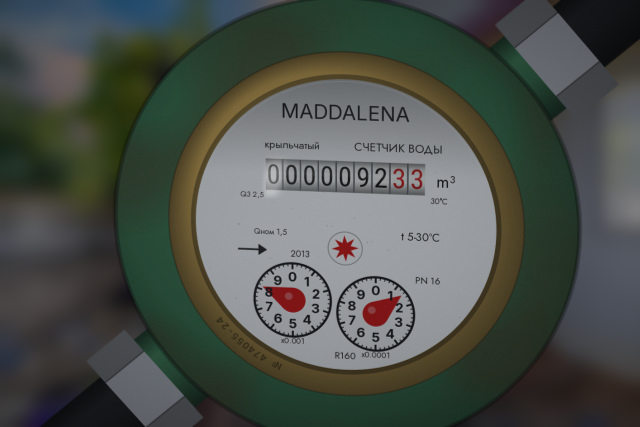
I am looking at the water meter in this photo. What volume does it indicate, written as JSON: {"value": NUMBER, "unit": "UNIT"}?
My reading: {"value": 92.3381, "unit": "m³"}
